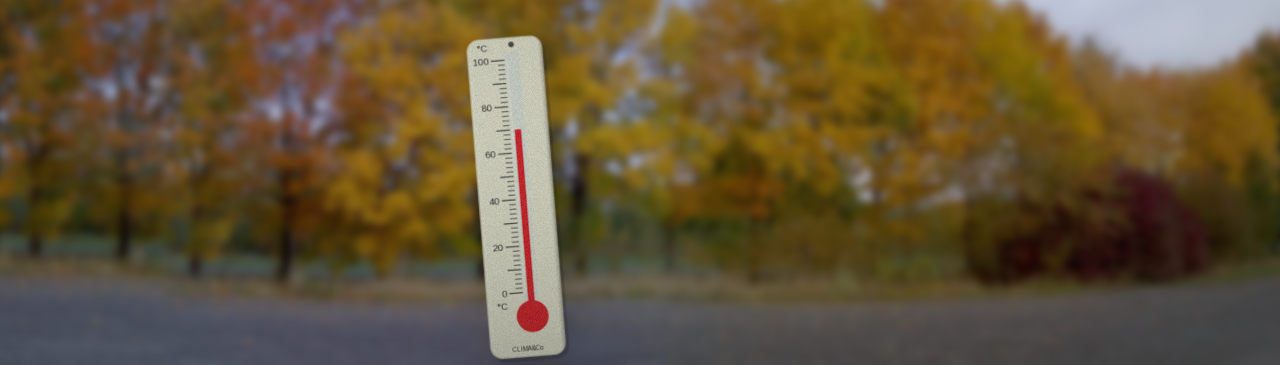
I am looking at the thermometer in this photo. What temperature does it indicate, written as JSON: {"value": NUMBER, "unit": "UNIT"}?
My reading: {"value": 70, "unit": "°C"}
